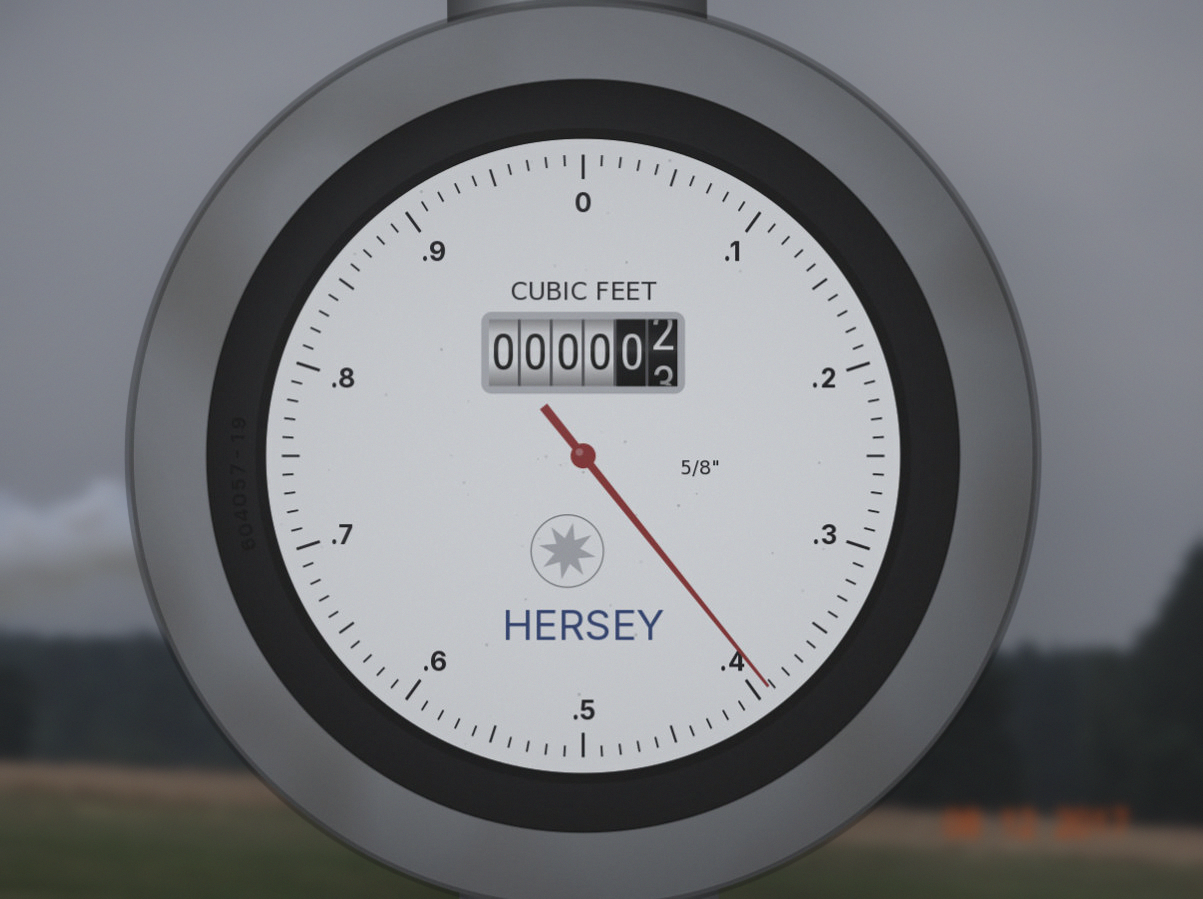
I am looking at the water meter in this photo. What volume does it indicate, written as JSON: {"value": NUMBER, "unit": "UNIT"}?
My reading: {"value": 2.39, "unit": "ft³"}
